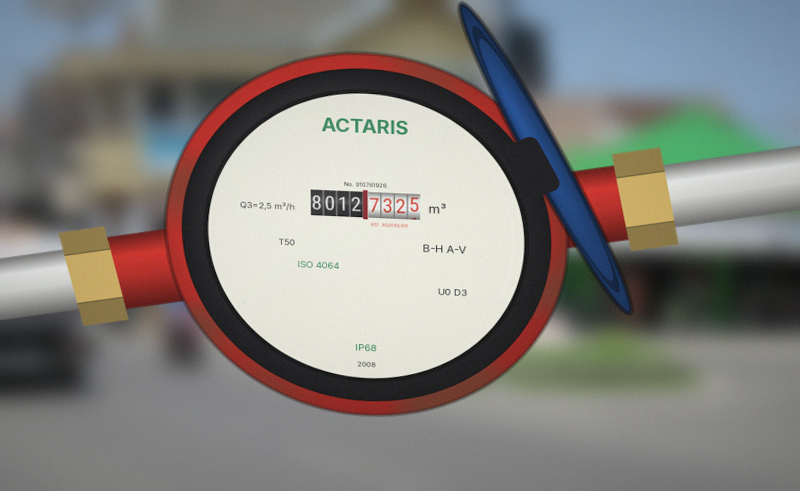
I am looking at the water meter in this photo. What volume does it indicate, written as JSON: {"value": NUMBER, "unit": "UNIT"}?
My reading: {"value": 8012.7325, "unit": "m³"}
